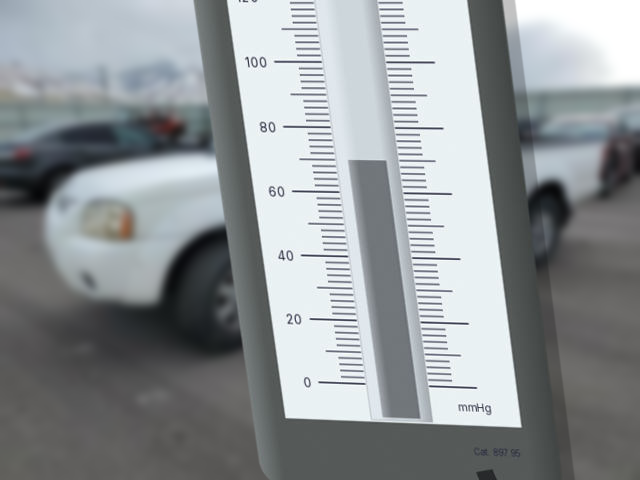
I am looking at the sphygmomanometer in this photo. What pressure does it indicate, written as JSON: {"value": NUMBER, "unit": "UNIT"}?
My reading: {"value": 70, "unit": "mmHg"}
